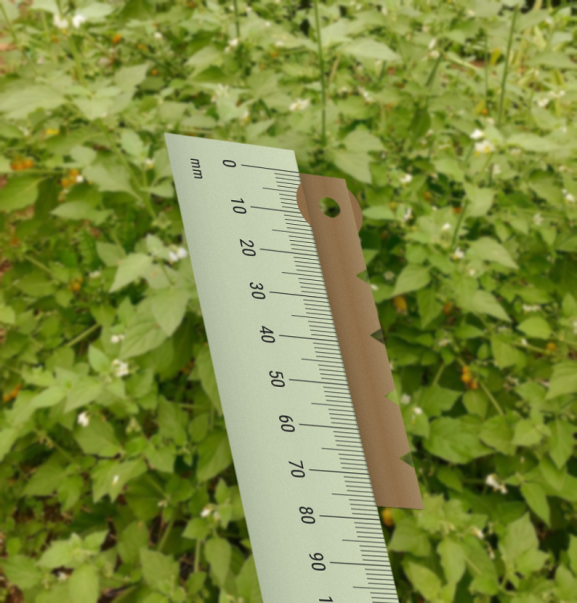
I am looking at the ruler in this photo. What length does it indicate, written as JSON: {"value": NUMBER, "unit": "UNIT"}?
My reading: {"value": 77, "unit": "mm"}
